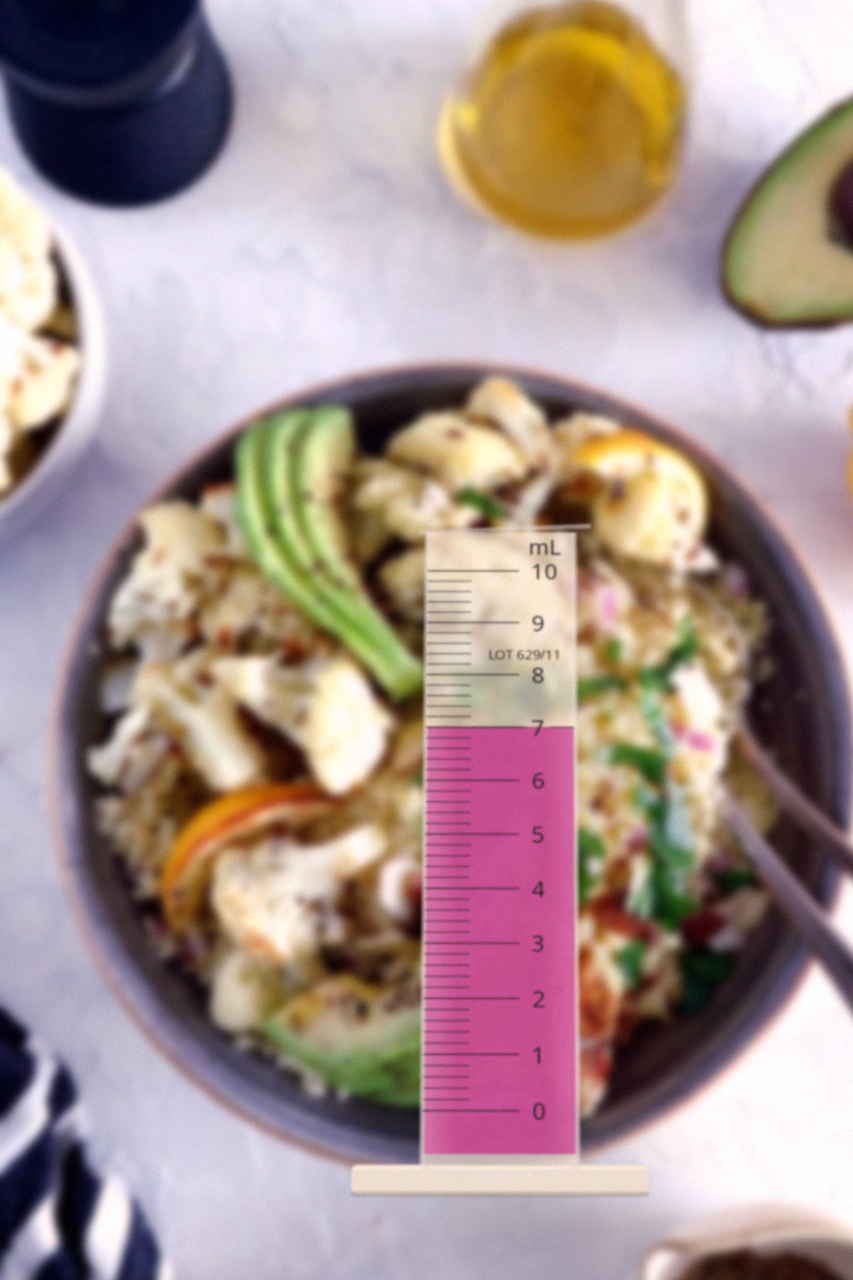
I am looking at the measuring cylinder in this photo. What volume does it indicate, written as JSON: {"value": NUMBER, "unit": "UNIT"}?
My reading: {"value": 7, "unit": "mL"}
